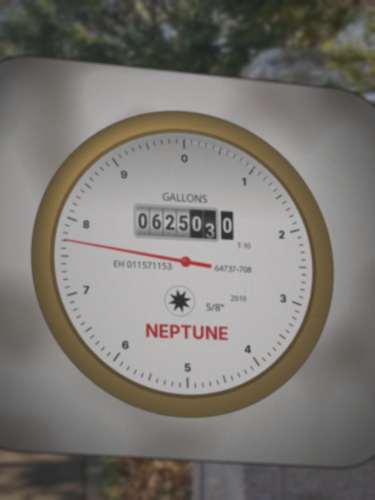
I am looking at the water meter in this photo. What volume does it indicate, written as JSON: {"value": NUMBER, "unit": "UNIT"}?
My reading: {"value": 625027.7, "unit": "gal"}
